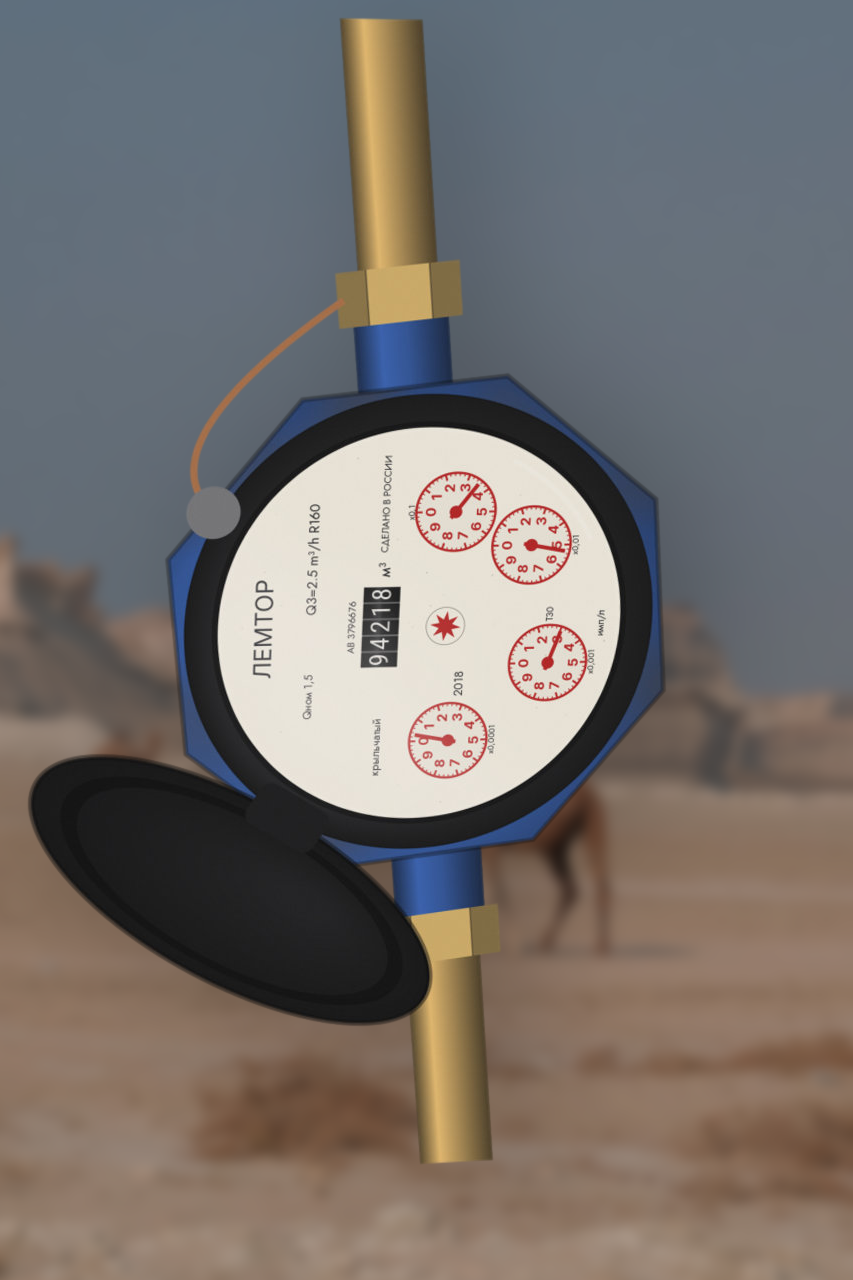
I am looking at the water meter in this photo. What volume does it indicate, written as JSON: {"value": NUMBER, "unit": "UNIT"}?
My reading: {"value": 94218.3530, "unit": "m³"}
